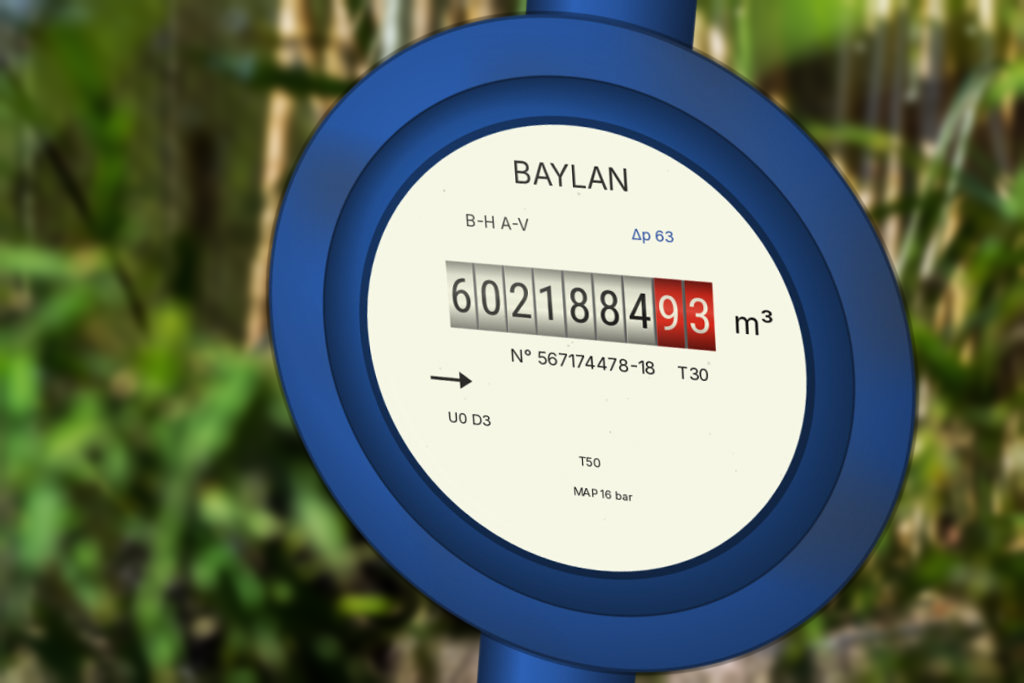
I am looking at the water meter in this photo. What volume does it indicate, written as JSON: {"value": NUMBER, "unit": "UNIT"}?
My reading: {"value": 6021884.93, "unit": "m³"}
